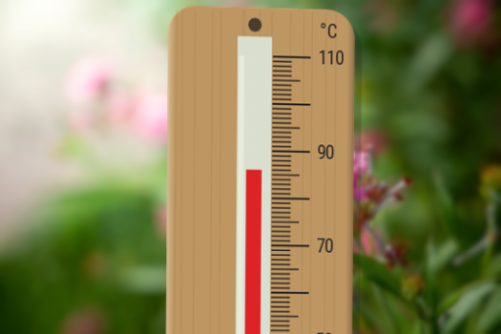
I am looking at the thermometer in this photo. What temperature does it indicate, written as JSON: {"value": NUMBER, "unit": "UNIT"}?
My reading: {"value": 86, "unit": "°C"}
